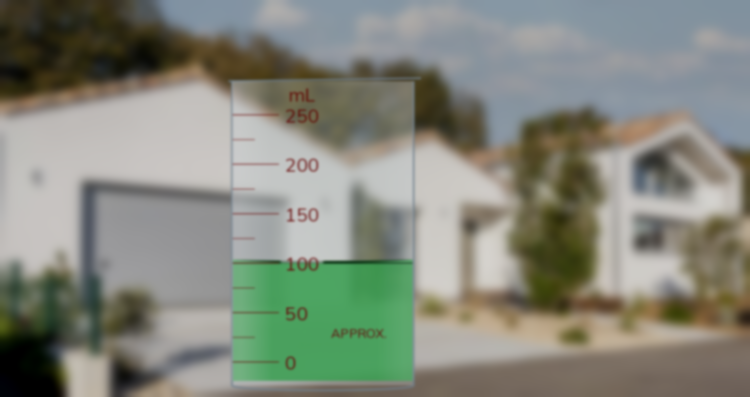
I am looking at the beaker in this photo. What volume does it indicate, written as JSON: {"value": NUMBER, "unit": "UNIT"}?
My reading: {"value": 100, "unit": "mL"}
